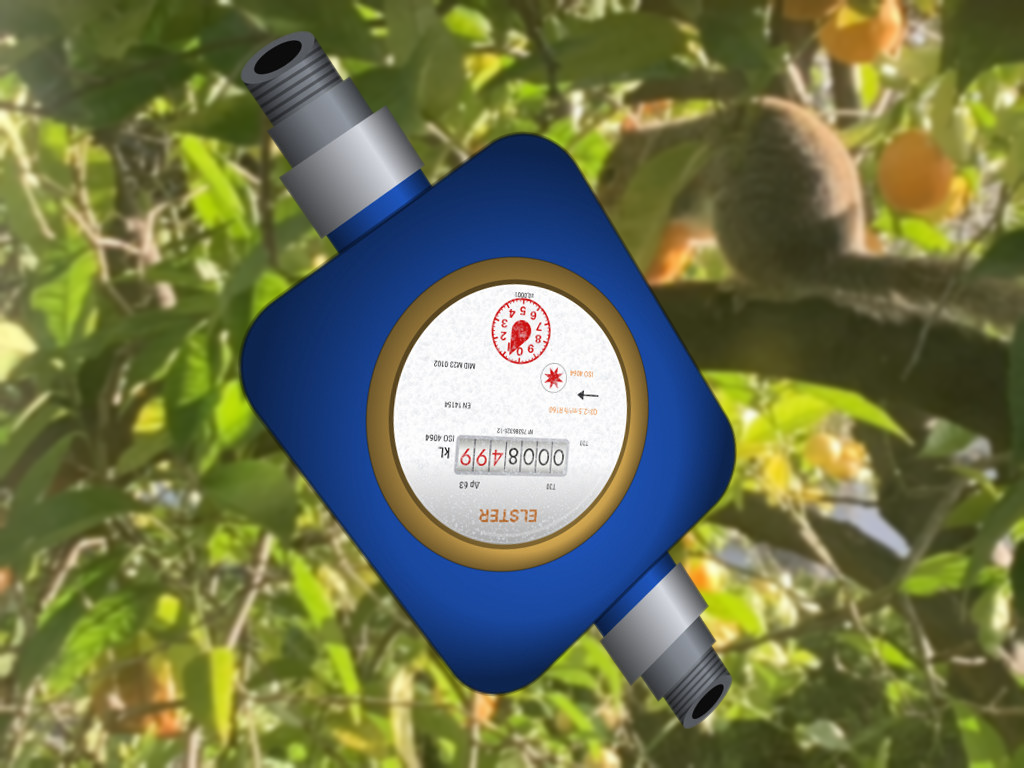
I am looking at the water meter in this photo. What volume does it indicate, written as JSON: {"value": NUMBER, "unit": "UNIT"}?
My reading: {"value": 8.4990, "unit": "kL"}
